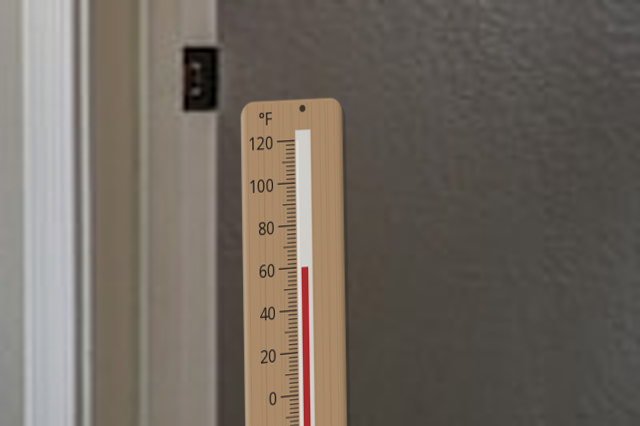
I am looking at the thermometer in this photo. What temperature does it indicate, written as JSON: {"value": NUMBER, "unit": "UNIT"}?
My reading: {"value": 60, "unit": "°F"}
